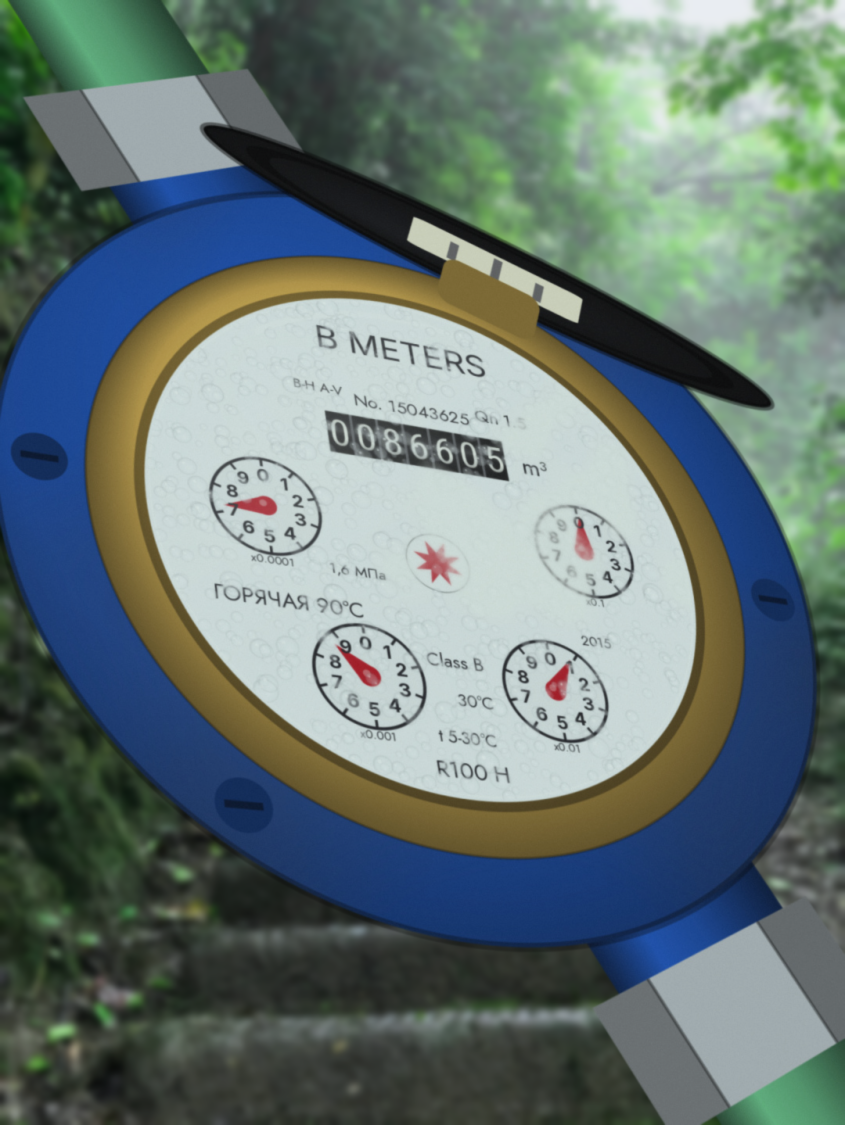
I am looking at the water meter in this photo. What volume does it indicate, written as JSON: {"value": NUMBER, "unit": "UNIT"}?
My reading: {"value": 86605.0087, "unit": "m³"}
